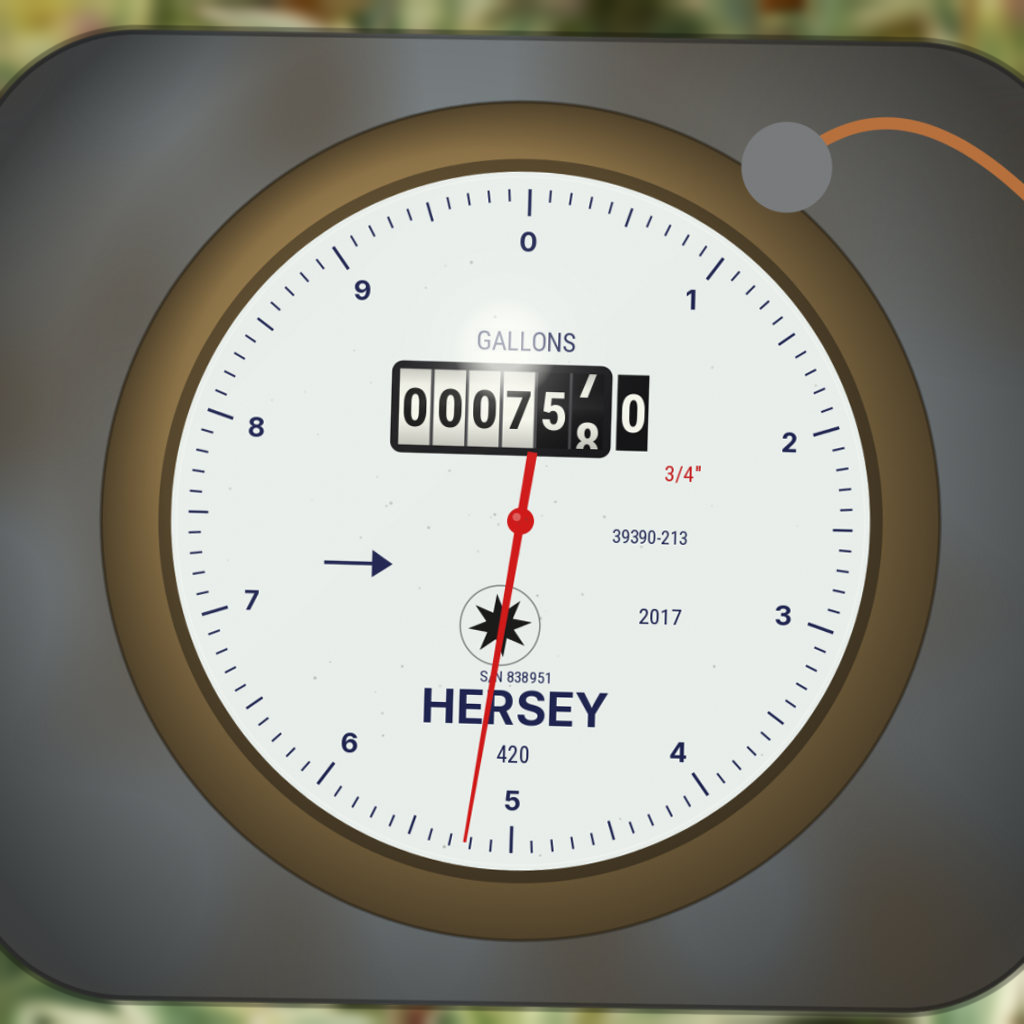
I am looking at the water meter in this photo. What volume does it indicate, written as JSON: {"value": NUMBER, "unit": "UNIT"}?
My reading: {"value": 7575.2, "unit": "gal"}
